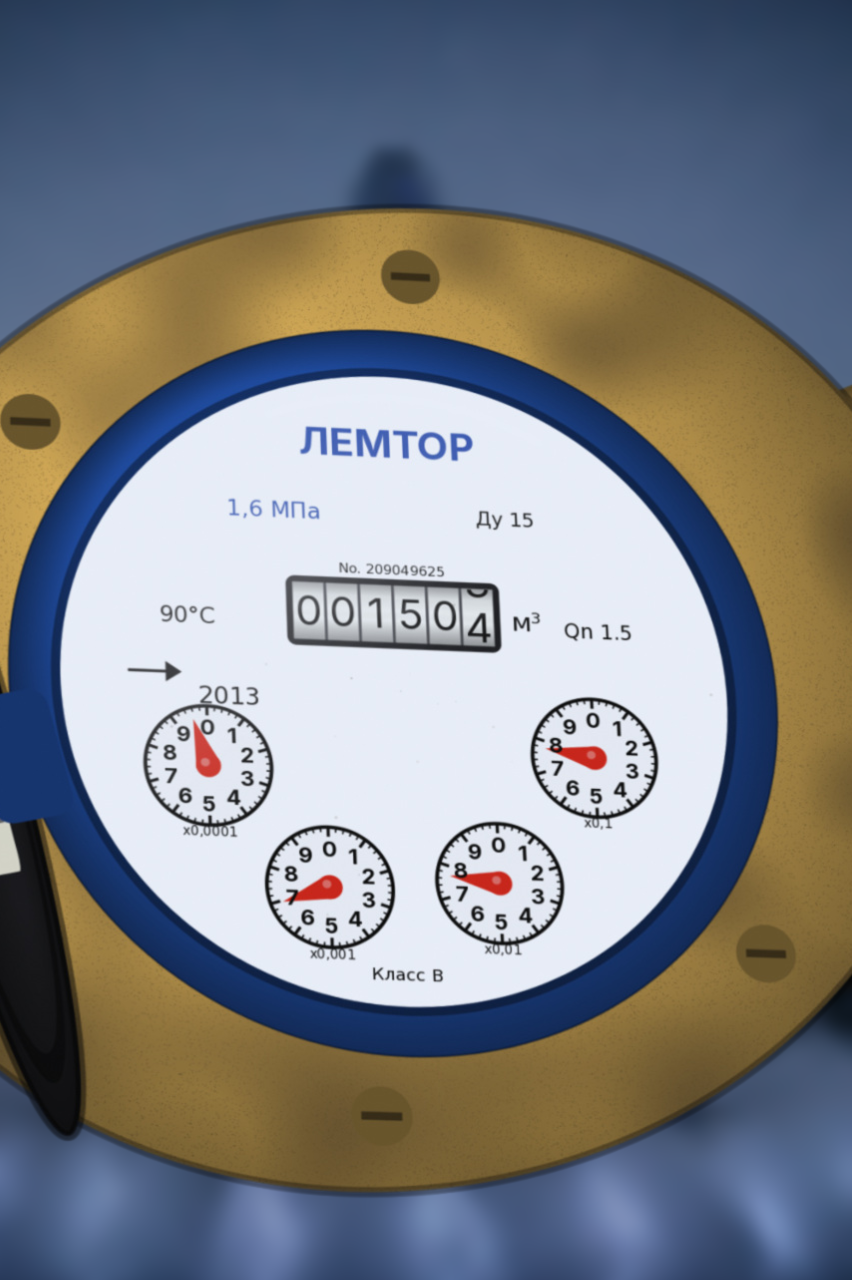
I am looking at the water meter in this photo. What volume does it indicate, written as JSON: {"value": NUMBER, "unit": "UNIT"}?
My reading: {"value": 1503.7769, "unit": "m³"}
